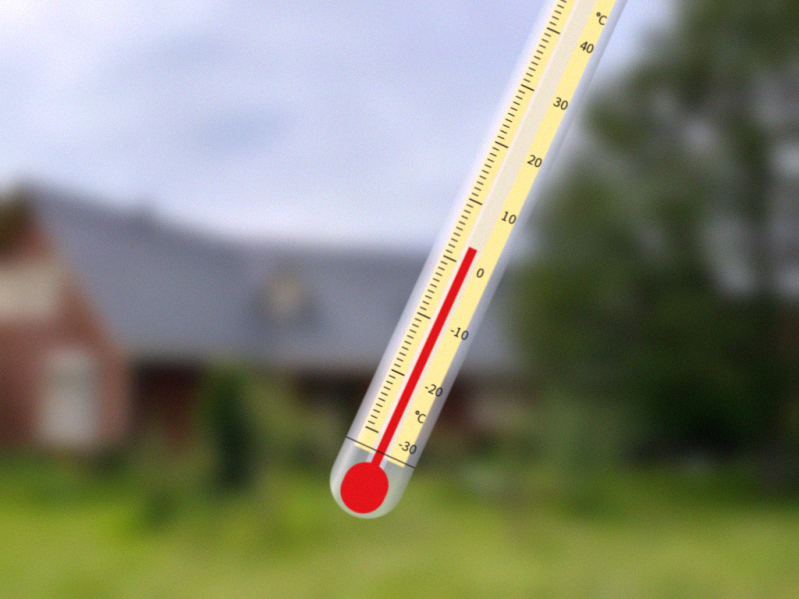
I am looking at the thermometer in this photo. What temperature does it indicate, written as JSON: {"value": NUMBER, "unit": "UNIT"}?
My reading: {"value": 3, "unit": "°C"}
